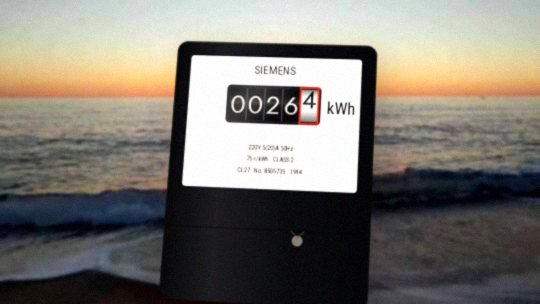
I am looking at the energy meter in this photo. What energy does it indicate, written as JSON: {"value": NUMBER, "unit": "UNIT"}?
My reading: {"value": 26.4, "unit": "kWh"}
